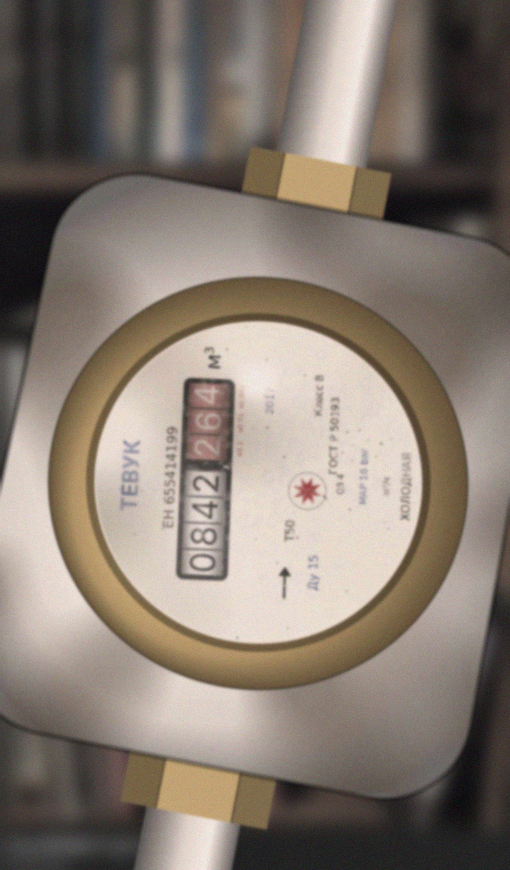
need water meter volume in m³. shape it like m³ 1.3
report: m³ 842.264
